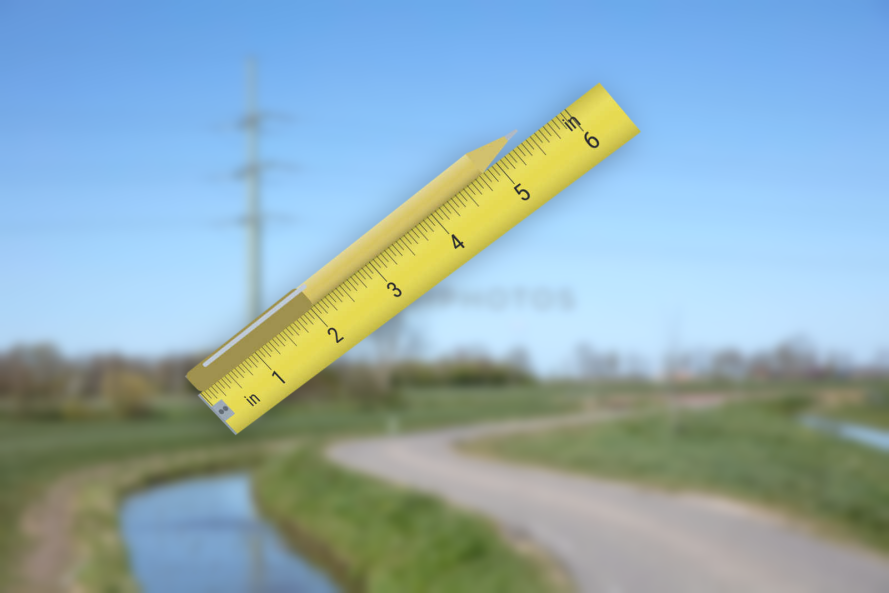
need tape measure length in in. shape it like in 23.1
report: in 5.4375
